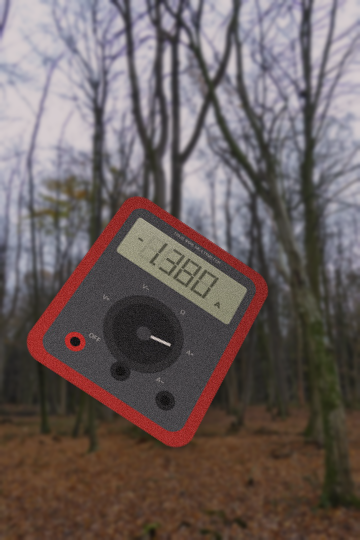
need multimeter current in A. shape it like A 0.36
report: A -1.380
